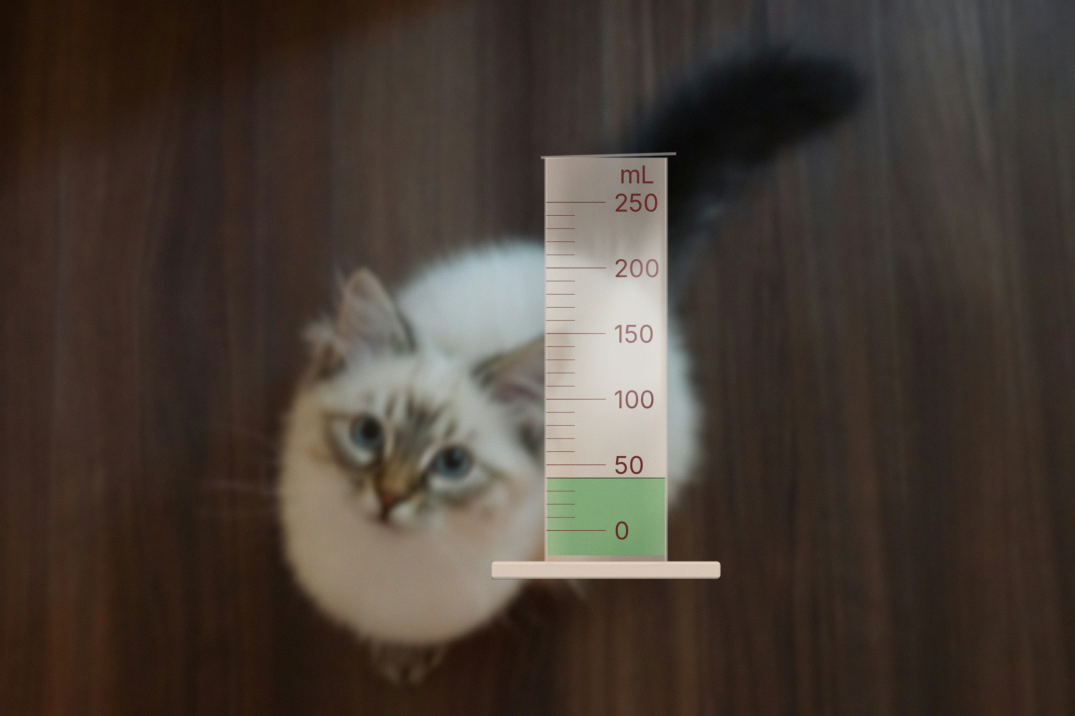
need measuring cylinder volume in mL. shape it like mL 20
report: mL 40
